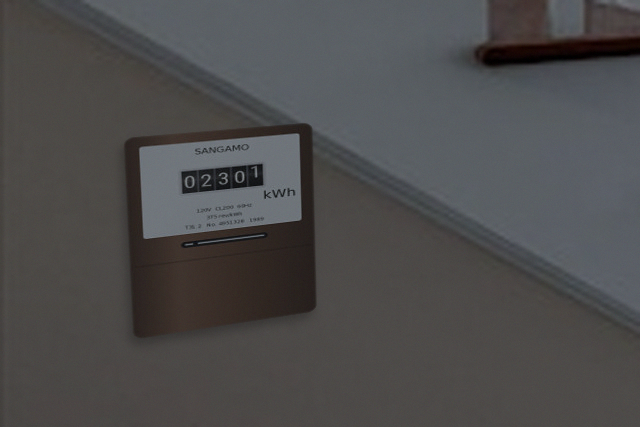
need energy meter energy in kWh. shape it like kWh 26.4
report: kWh 2301
